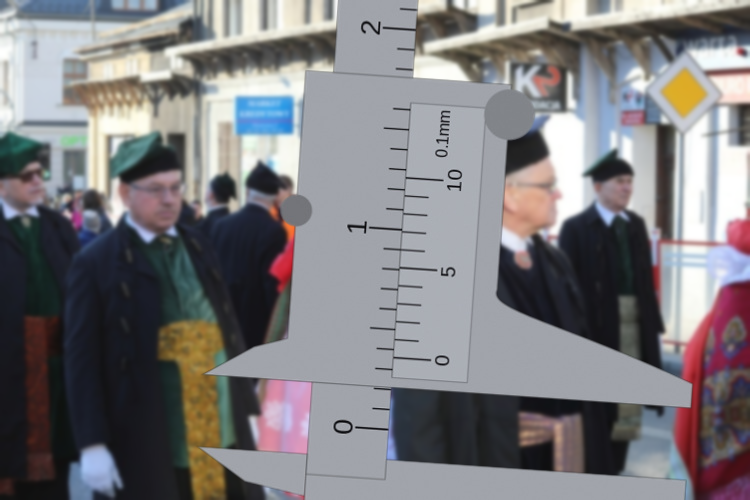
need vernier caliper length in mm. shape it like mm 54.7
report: mm 3.6
